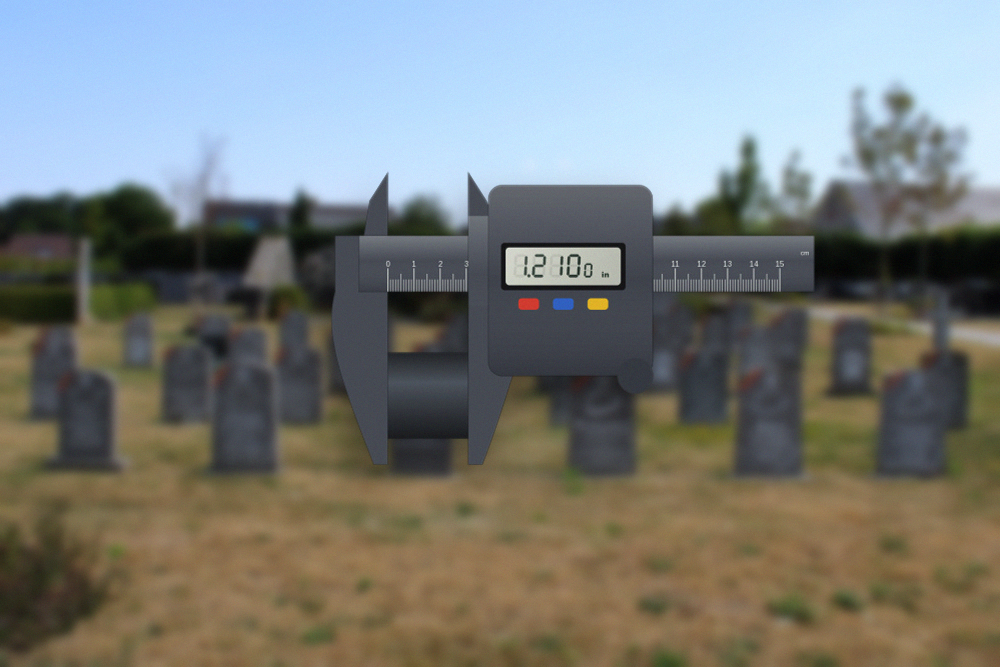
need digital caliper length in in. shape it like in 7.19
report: in 1.2100
